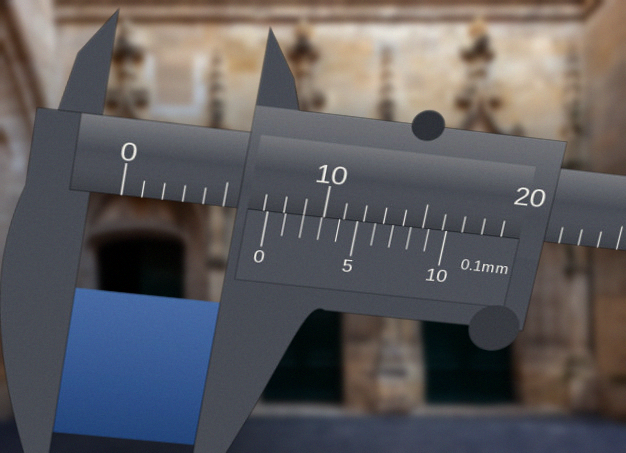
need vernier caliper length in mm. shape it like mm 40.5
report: mm 7.2
